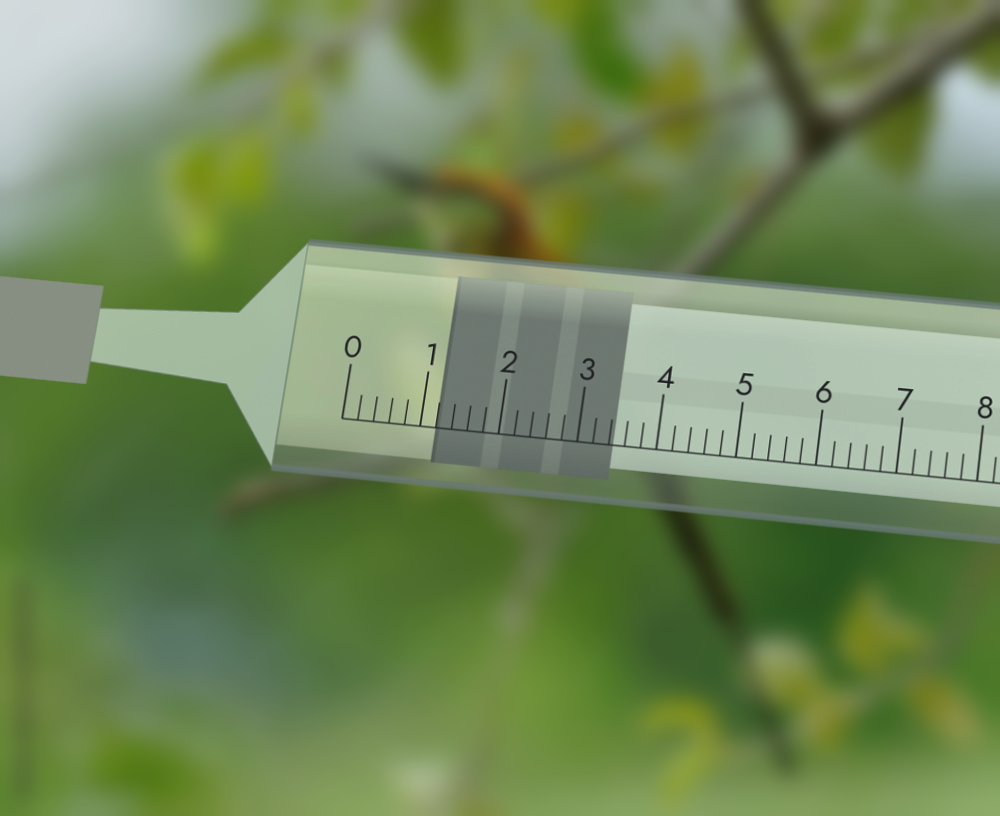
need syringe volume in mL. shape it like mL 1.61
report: mL 1.2
